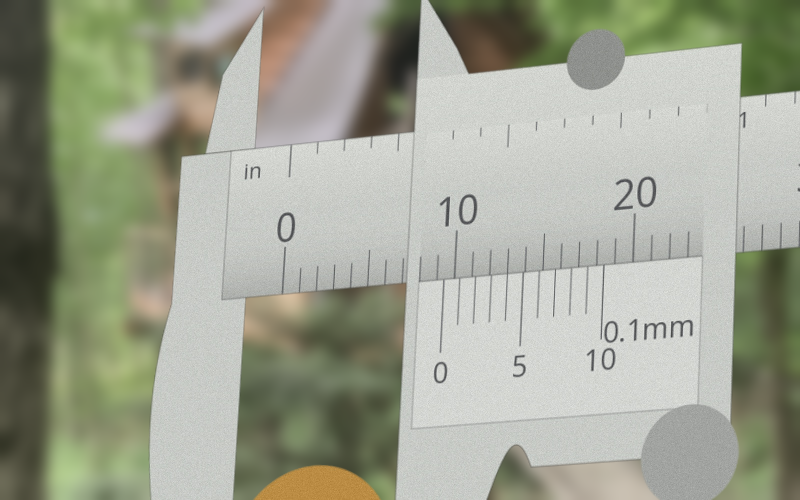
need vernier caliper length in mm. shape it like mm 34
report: mm 9.4
